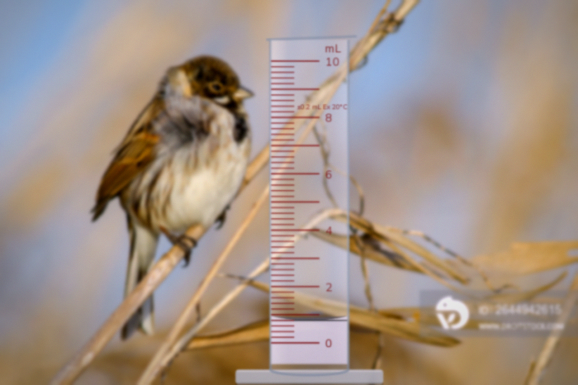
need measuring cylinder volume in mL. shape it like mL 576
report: mL 0.8
